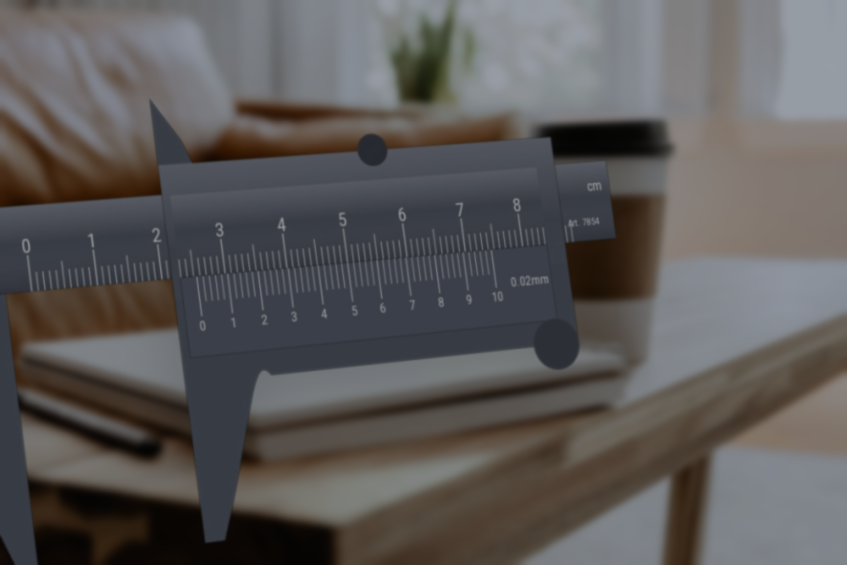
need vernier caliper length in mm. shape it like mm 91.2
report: mm 25.5
